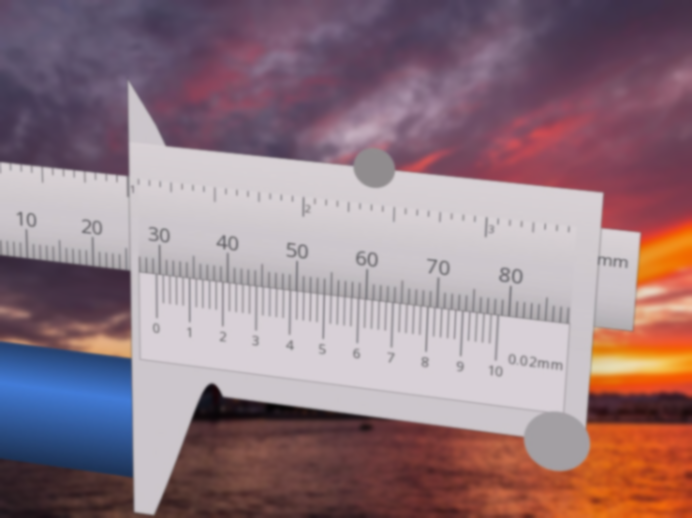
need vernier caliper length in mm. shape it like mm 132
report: mm 29.5
